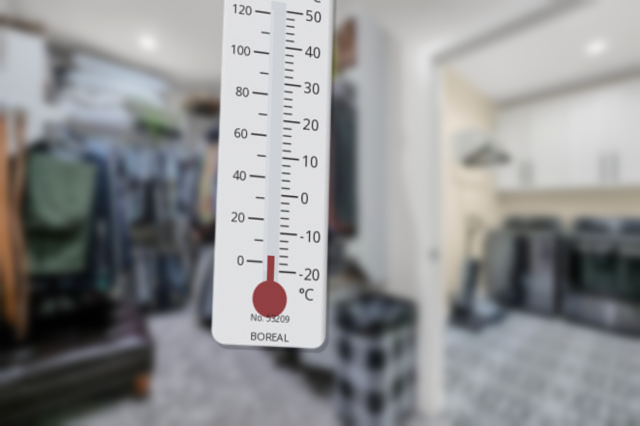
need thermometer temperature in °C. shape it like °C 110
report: °C -16
